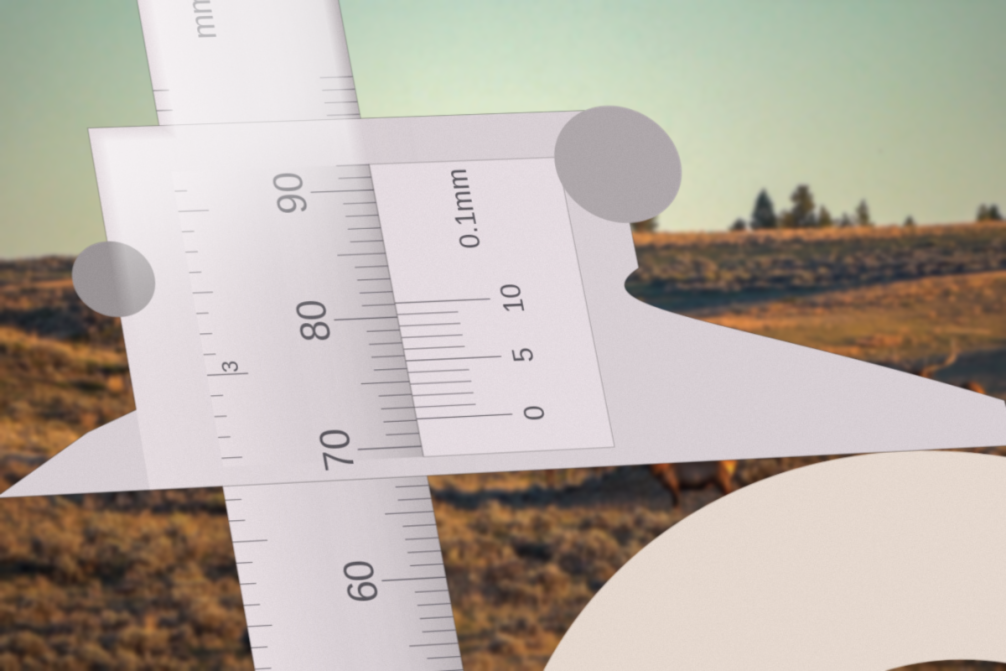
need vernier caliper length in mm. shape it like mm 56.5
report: mm 72.1
